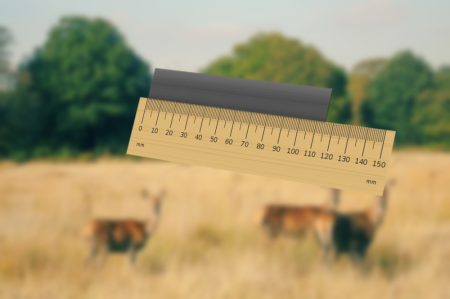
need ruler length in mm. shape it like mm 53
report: mm 115
